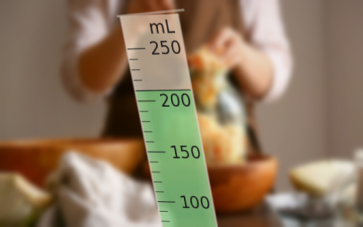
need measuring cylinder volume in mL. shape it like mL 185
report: mL 210
